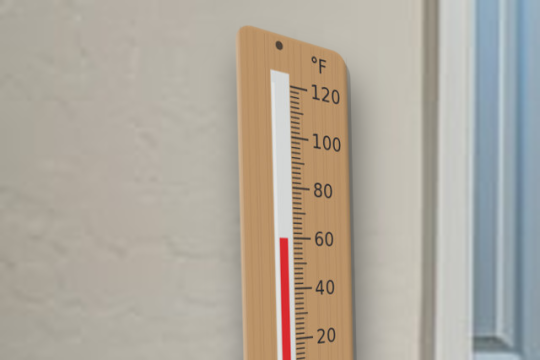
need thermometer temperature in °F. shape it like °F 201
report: °F 60
